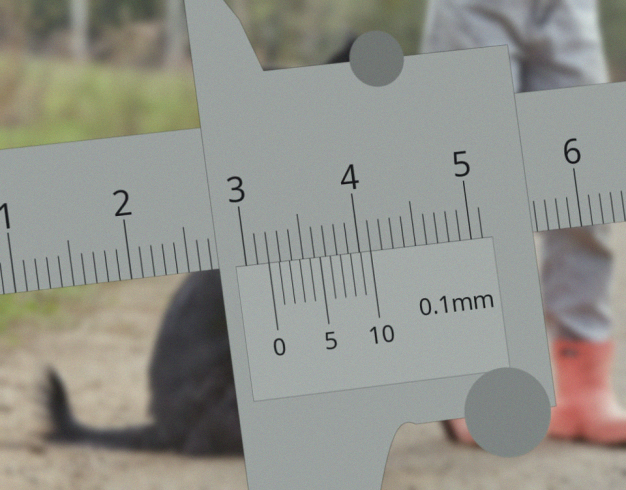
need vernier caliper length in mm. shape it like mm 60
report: mm 32.0
